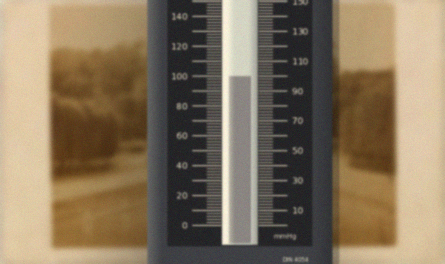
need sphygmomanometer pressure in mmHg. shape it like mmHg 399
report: mmHg 100
